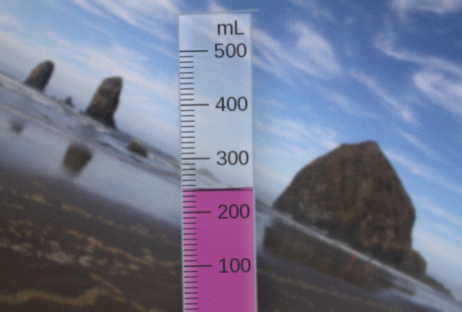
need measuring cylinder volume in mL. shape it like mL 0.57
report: mL 240
